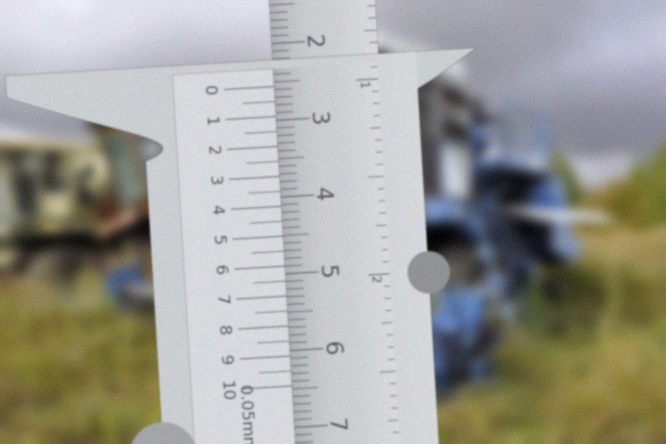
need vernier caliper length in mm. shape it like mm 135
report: mm 25.6
